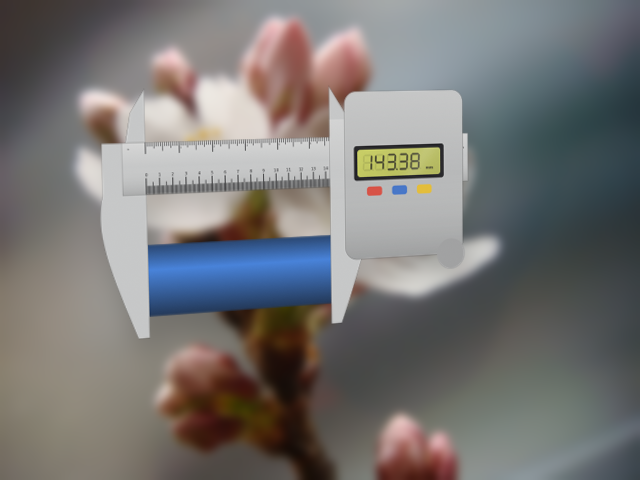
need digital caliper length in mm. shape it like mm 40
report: mm 143.38
